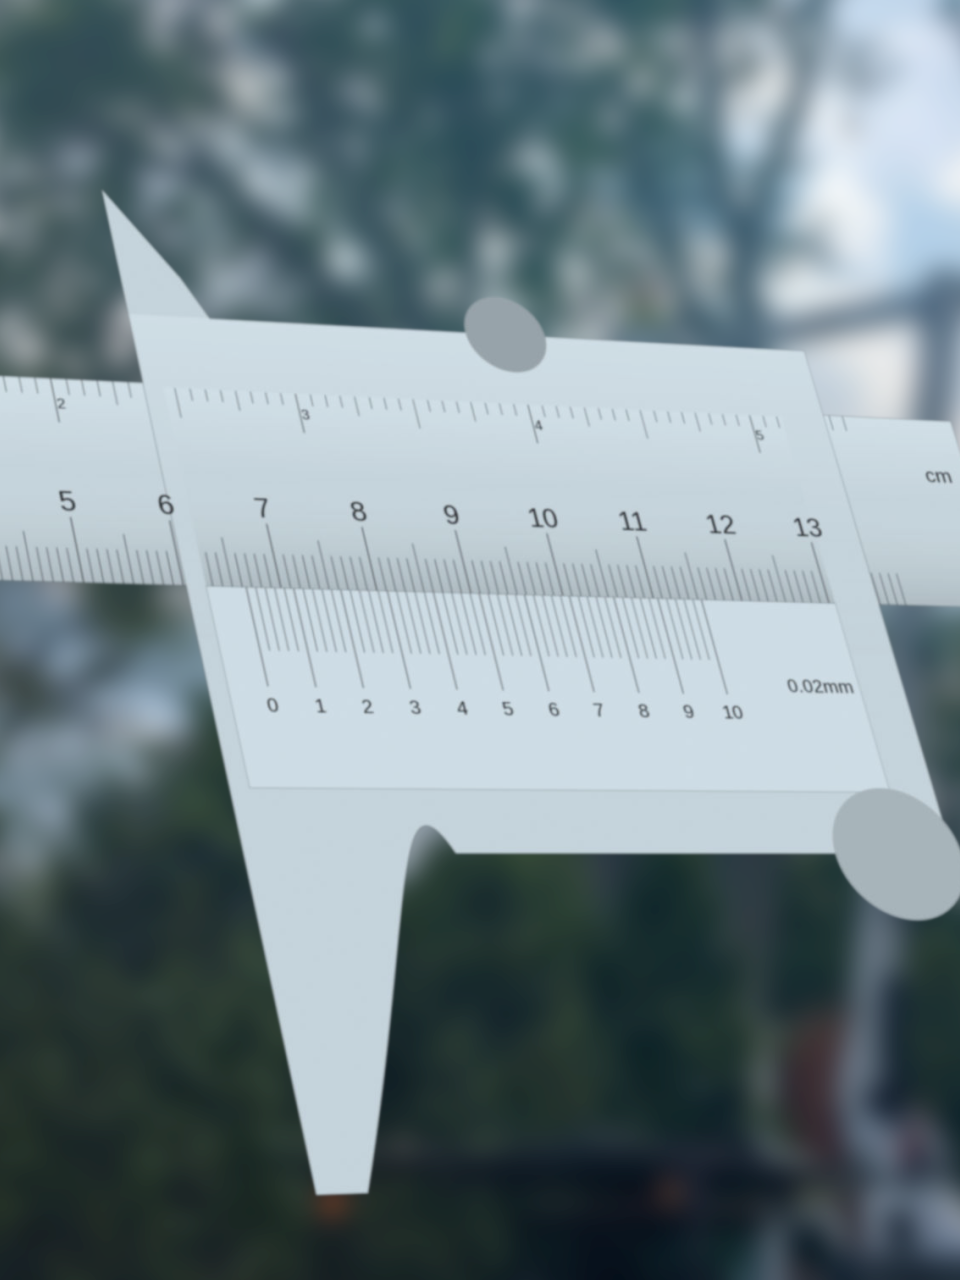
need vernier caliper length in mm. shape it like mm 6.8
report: mm 66.4
